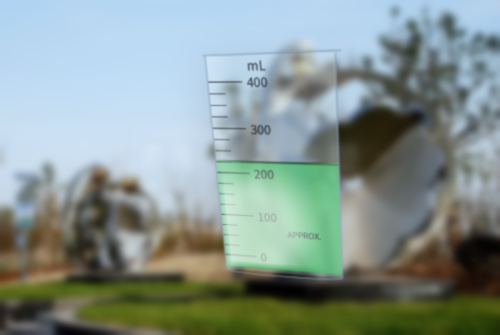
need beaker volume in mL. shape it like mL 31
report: mL 225
